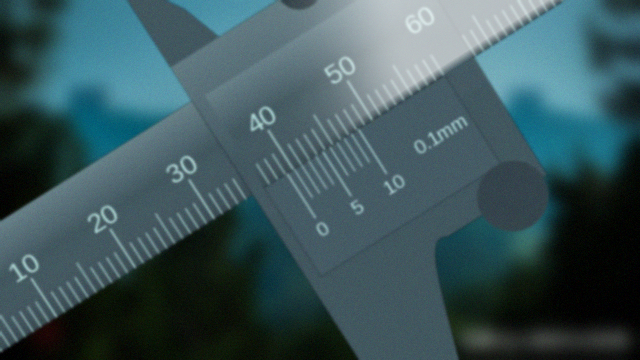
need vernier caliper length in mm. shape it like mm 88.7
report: mm 39.2
